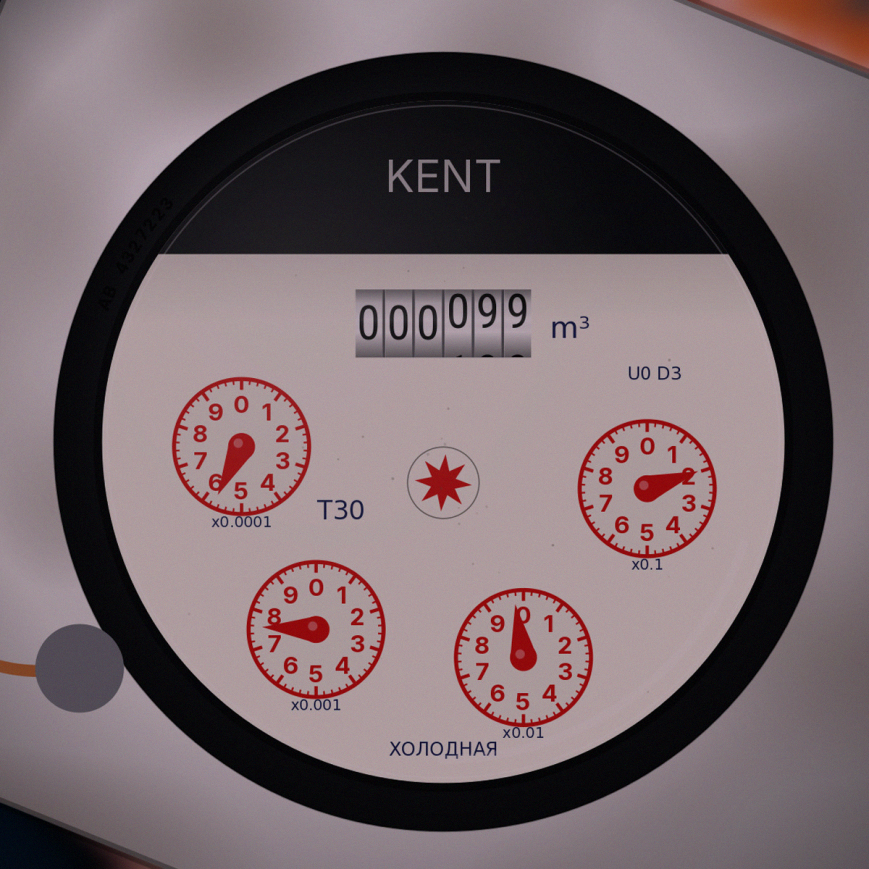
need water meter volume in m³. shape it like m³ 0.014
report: m³ 99.1975
